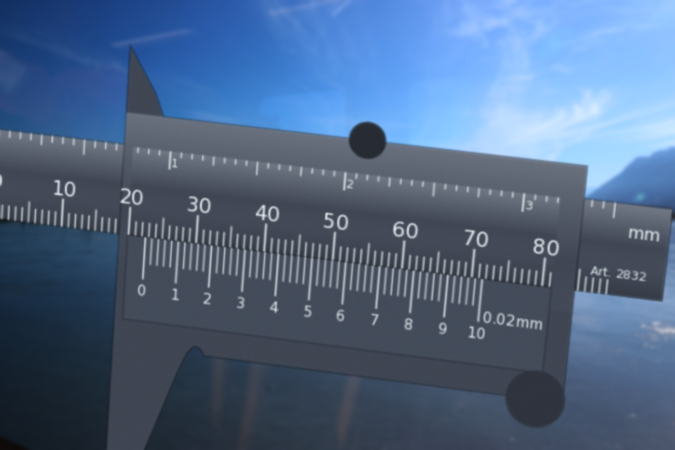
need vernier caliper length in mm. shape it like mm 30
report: mm 22.5
